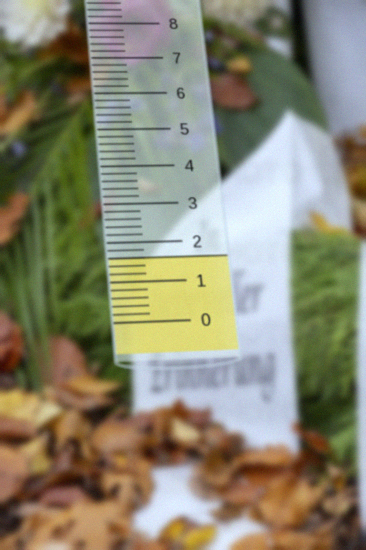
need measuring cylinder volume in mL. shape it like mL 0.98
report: mL 1.6
